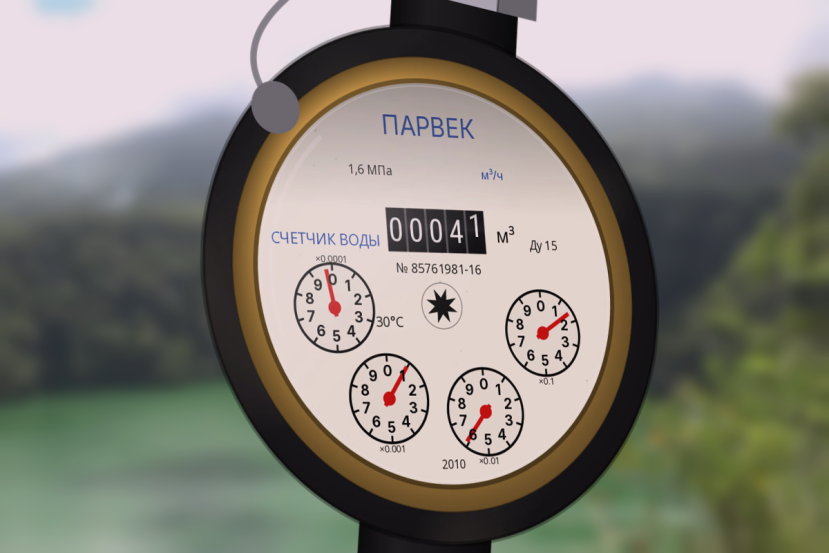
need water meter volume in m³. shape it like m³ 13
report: m³ 41.1609
